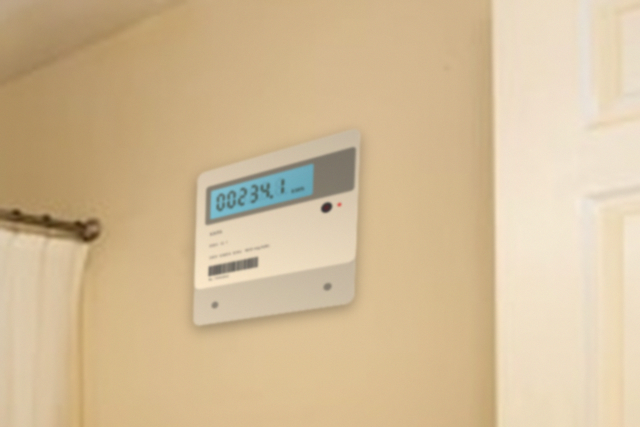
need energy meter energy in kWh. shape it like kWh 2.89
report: kWh 234.1
